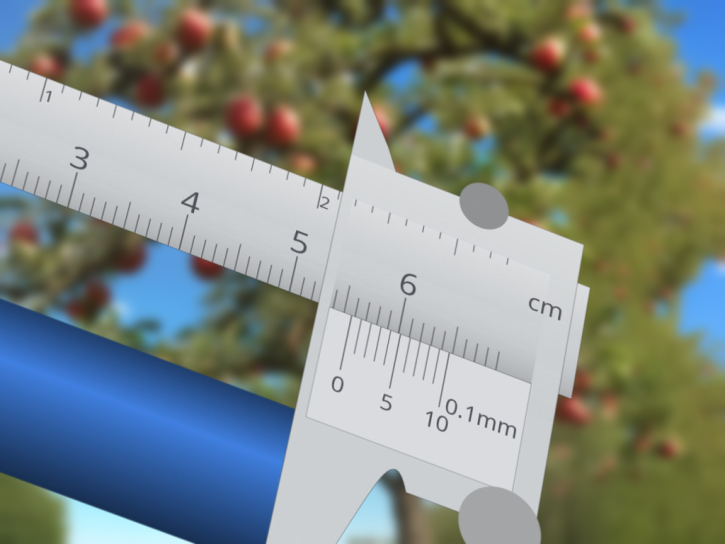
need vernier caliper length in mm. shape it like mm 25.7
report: mm 55.7
